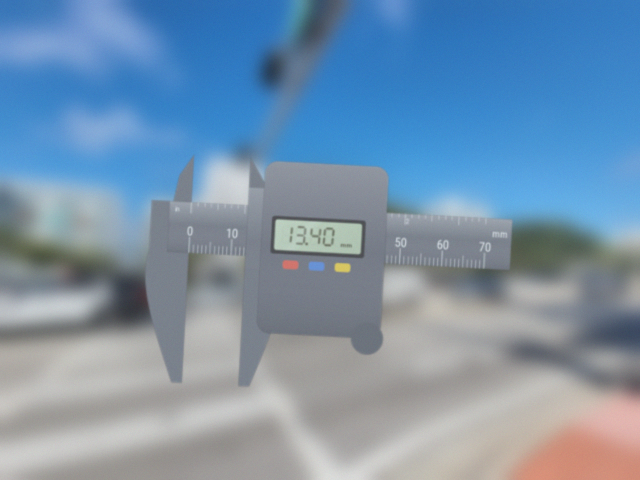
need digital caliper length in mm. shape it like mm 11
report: mm 13.40
